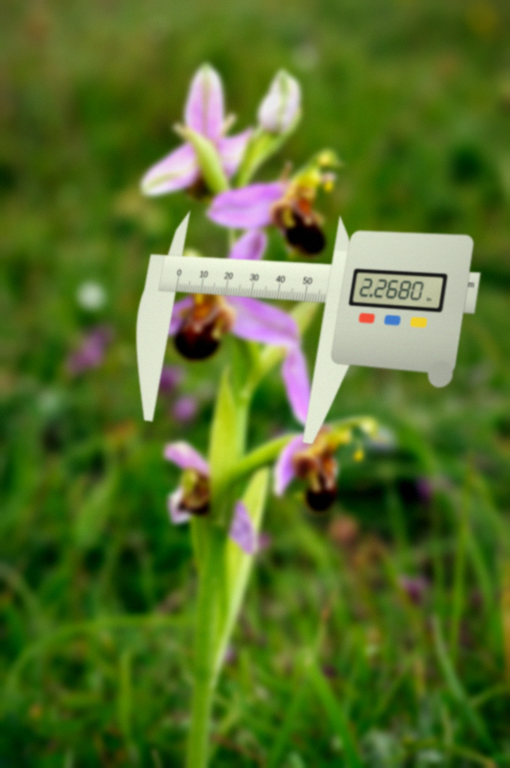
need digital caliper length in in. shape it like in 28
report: in 2.2680
